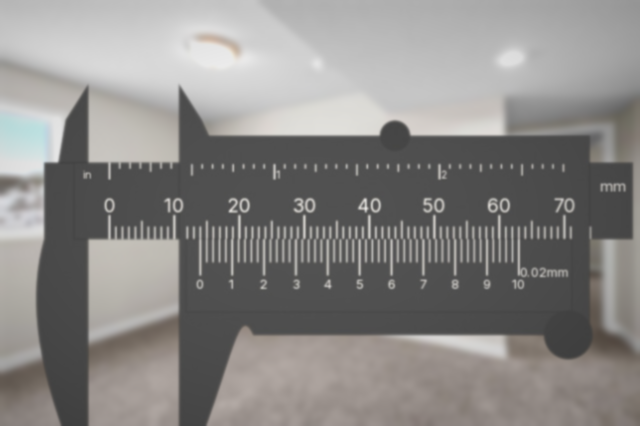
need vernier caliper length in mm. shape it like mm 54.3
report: mm 14.0
